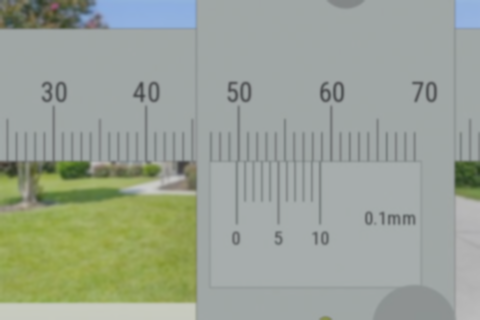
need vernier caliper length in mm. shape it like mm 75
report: mm 49.8
